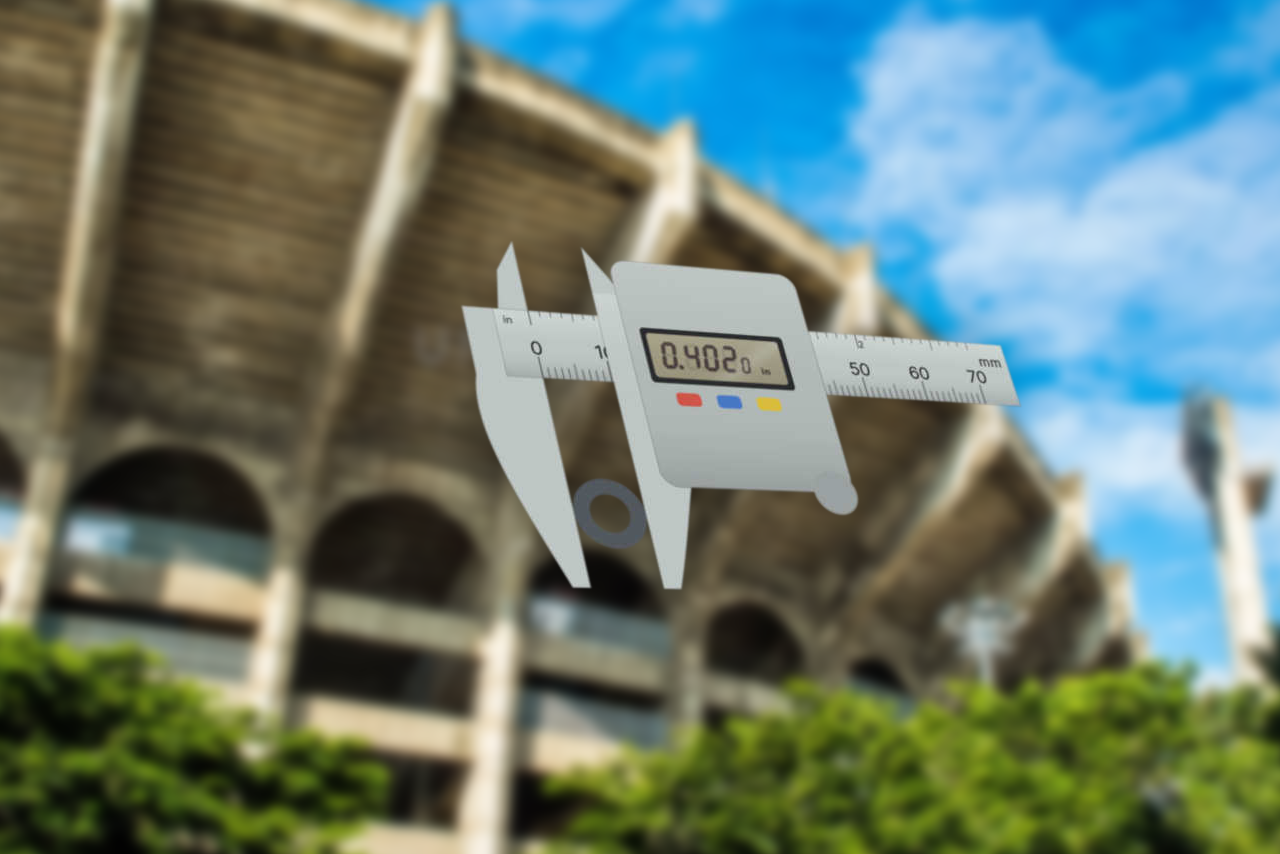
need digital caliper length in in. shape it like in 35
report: in 0.4020
